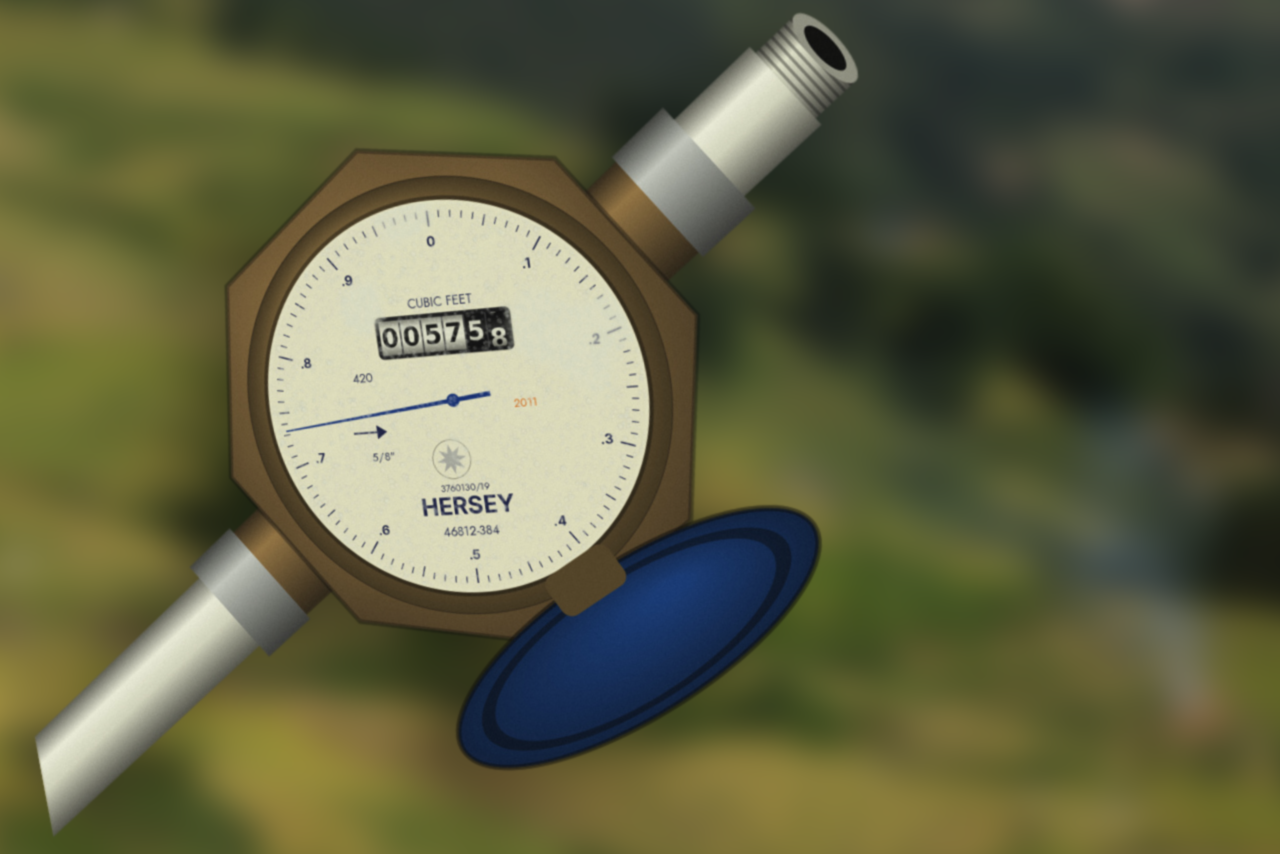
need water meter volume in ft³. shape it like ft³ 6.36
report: ft³ 5757.73
